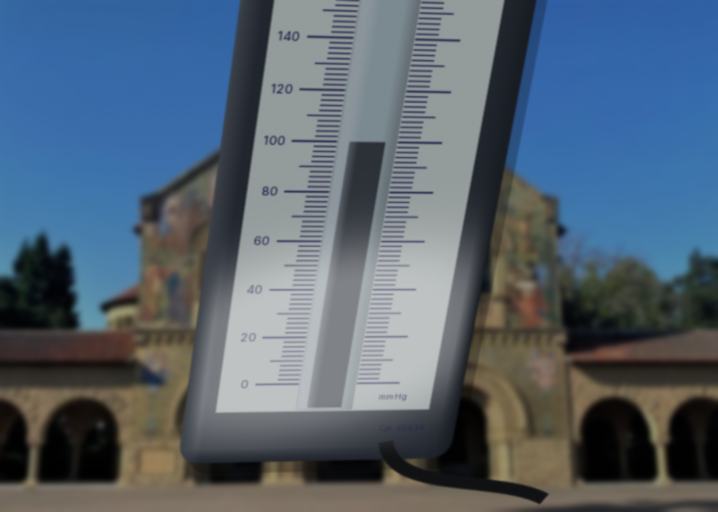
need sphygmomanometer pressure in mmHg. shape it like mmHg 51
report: mmHg 100
